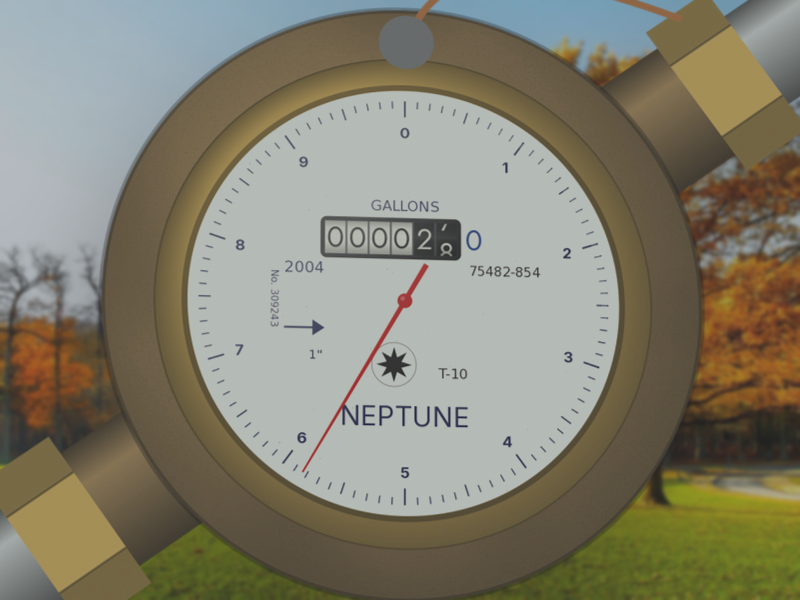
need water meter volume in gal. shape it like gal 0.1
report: gal 275.8
